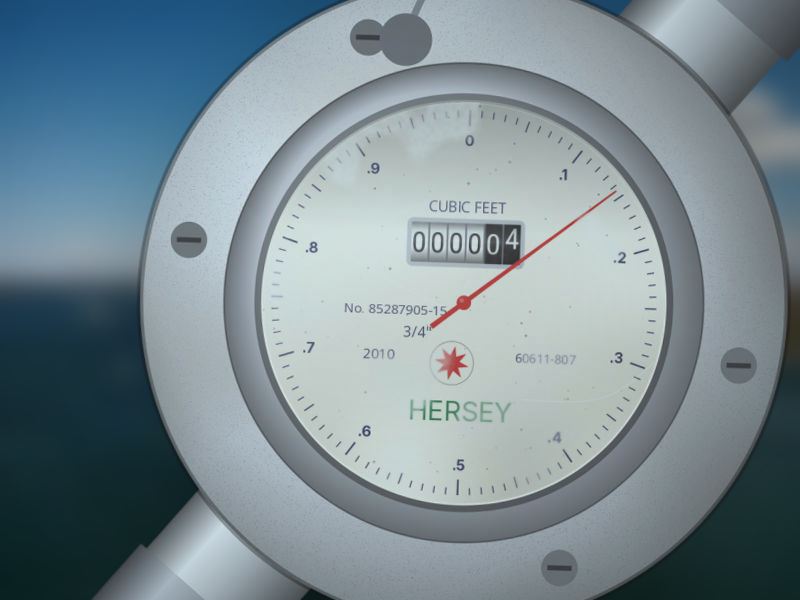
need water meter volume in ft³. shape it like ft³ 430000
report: ft³ 4.14
